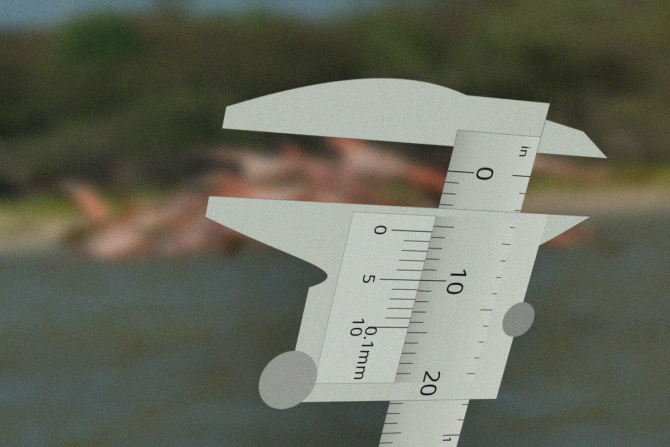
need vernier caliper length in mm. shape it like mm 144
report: mm 5.5
